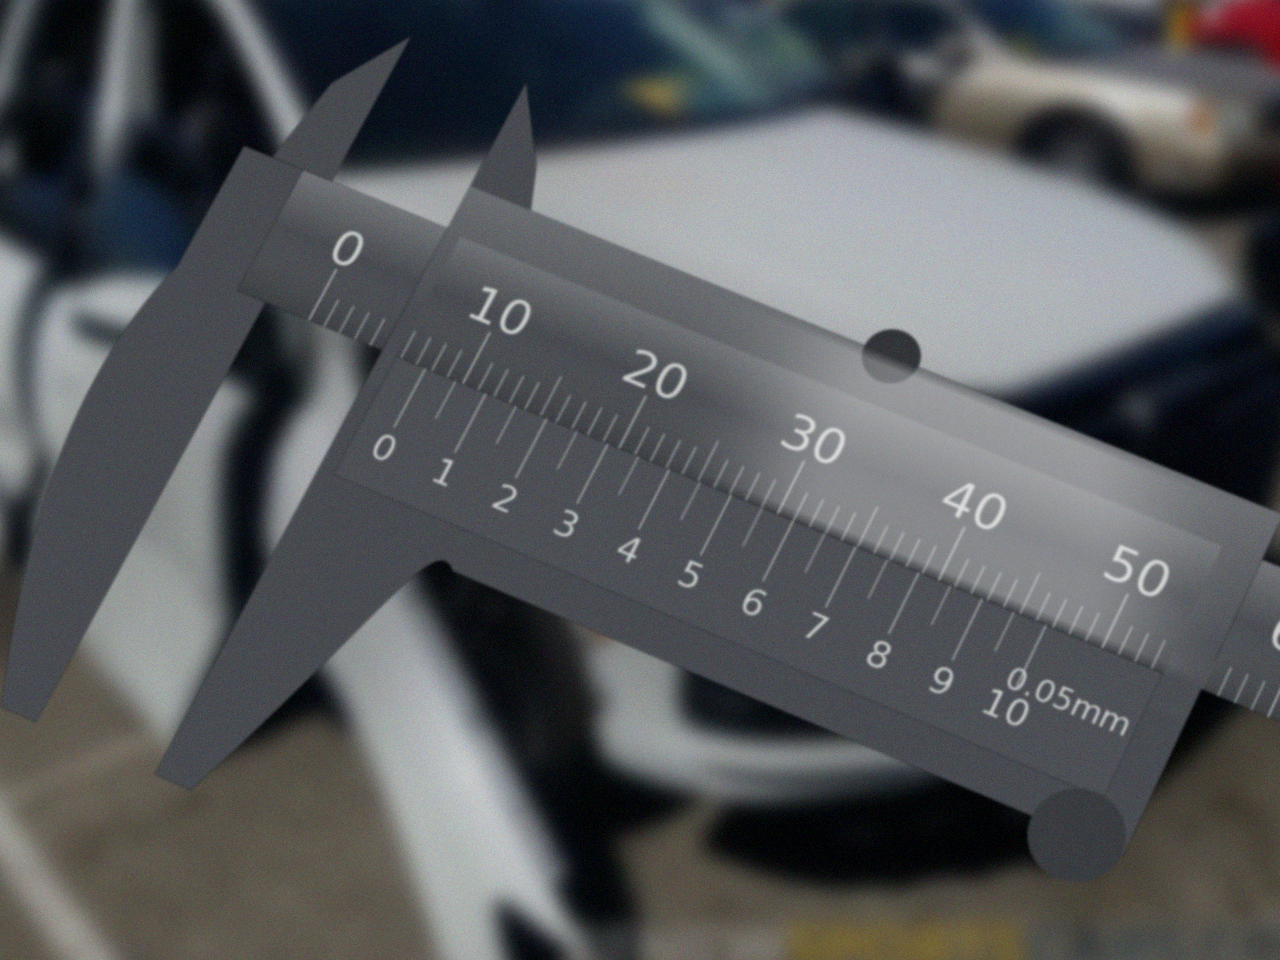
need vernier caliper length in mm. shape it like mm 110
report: mm 7.6
